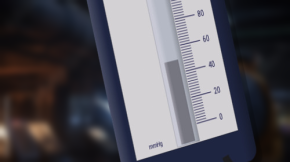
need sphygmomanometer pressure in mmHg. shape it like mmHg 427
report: mmHg 50
